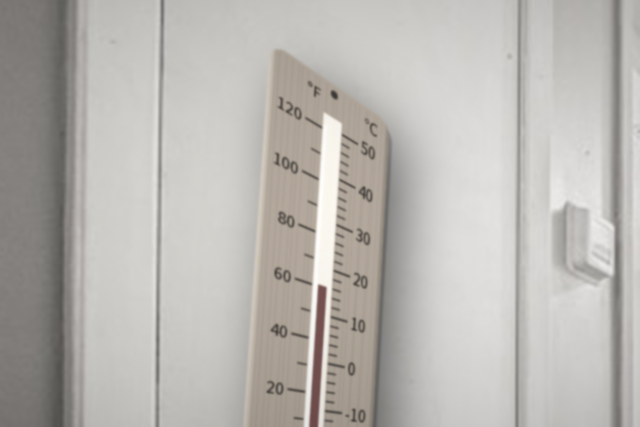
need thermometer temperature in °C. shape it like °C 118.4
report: °C 16
